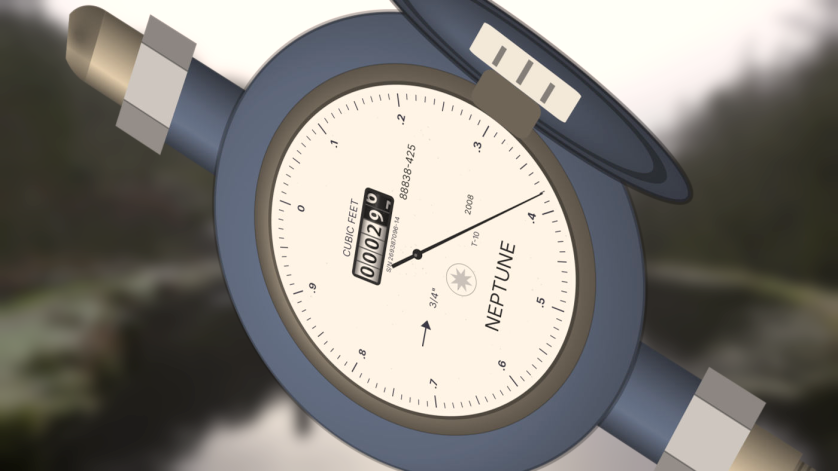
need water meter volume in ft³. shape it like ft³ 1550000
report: ft³ 296.38
